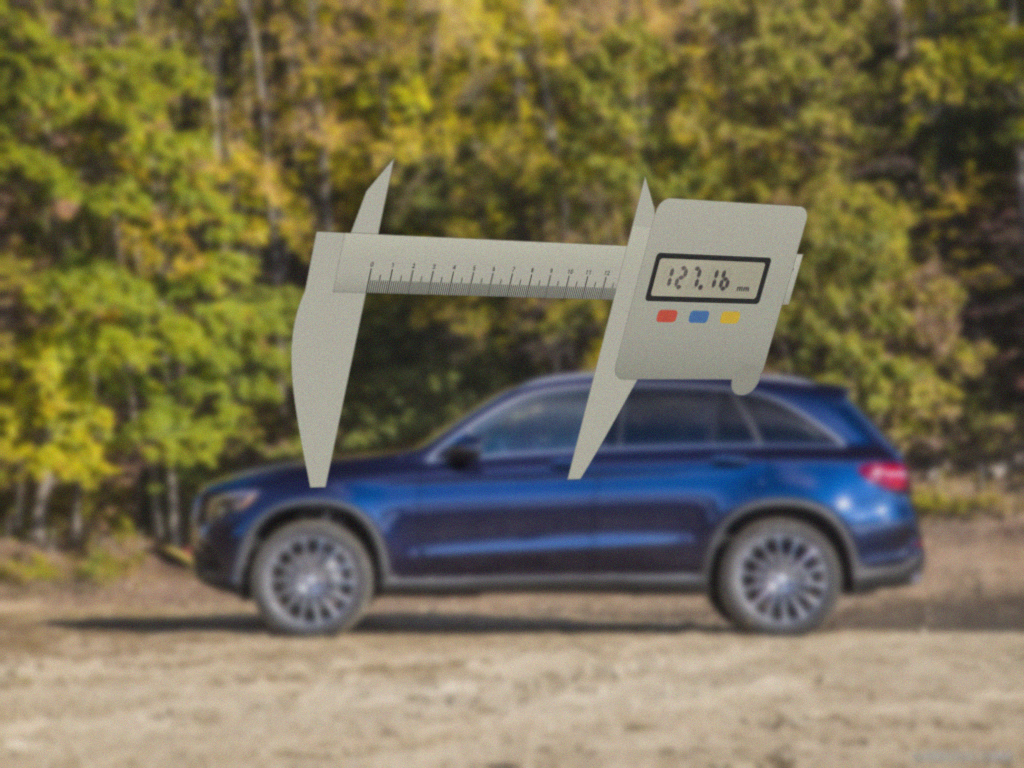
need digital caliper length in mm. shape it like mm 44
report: mm 127.16
